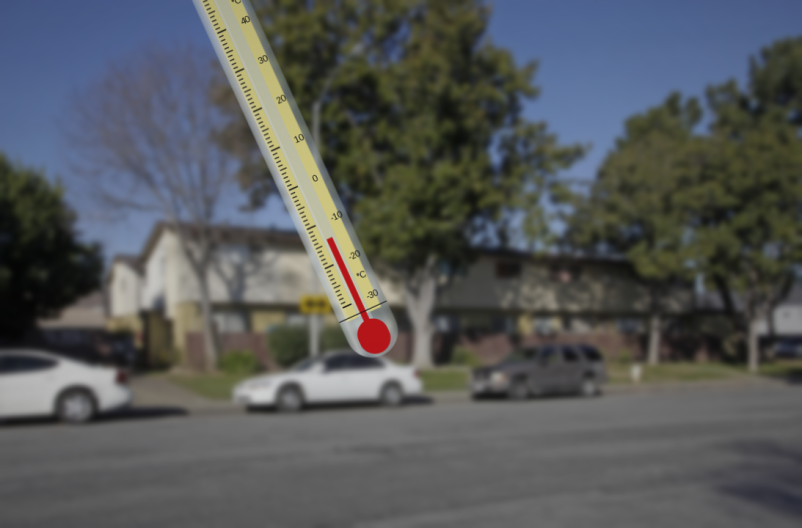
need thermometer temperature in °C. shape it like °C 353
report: °C -14
